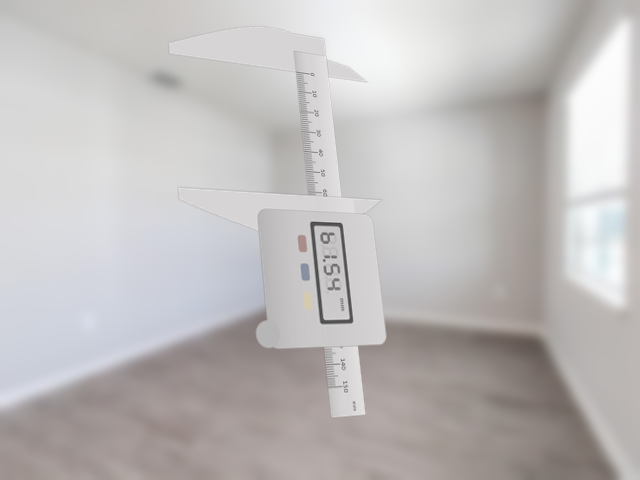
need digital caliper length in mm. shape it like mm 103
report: mm 61.54
